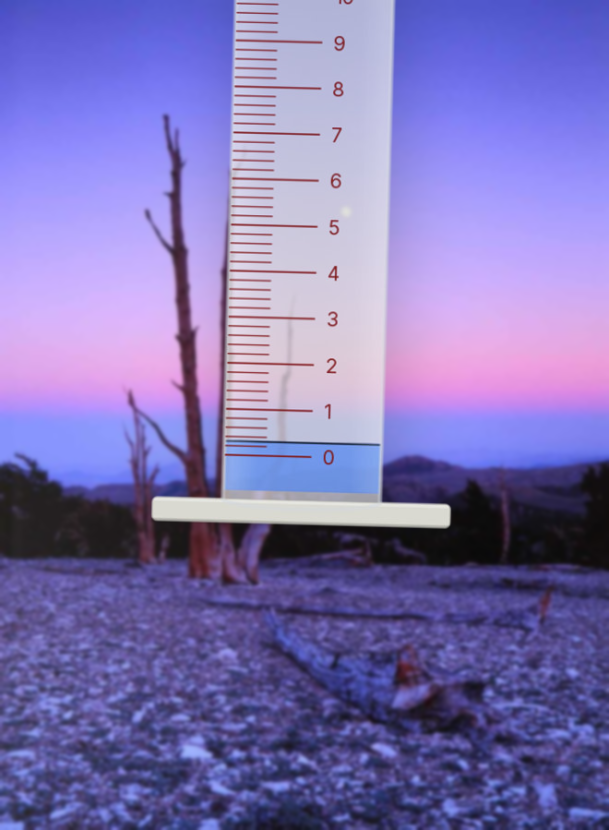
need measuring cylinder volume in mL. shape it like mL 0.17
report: mL 0.3
